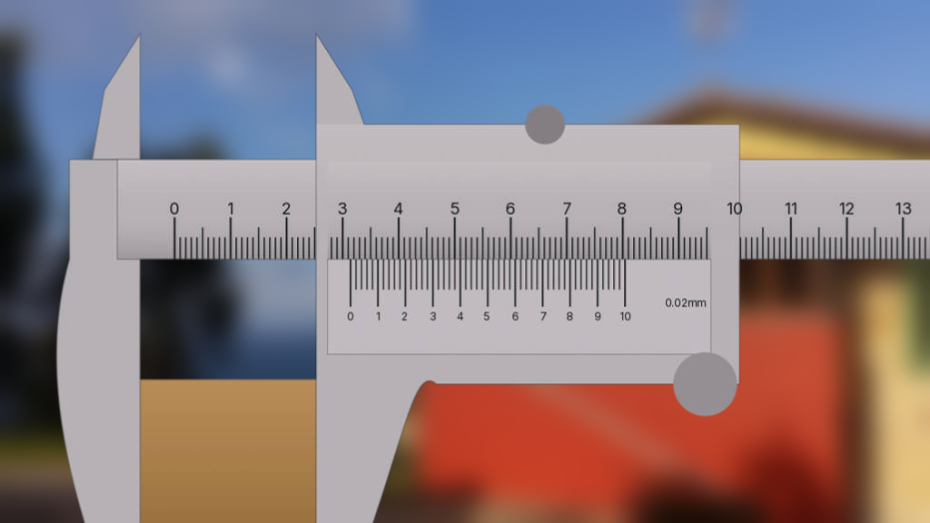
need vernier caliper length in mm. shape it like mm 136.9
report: mm 31.4
